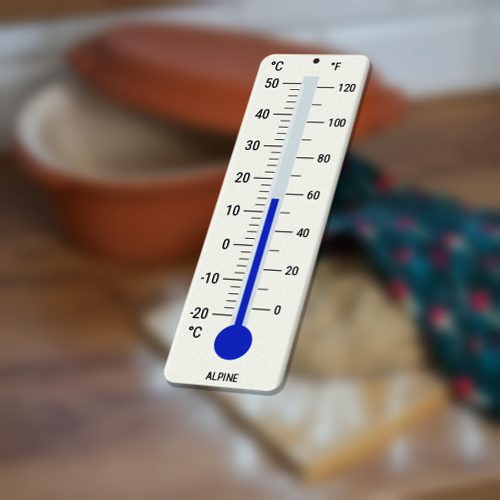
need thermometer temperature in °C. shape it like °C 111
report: °C 14
